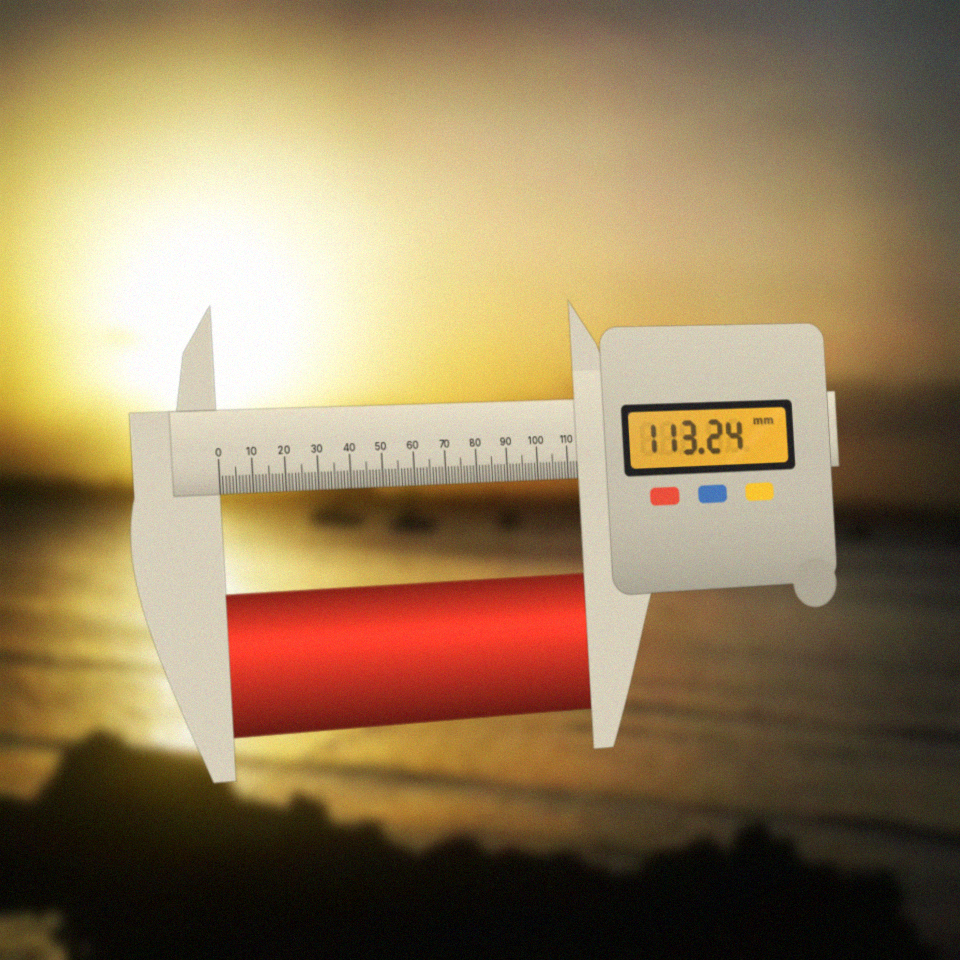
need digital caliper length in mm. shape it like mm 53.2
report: mm 113.24
